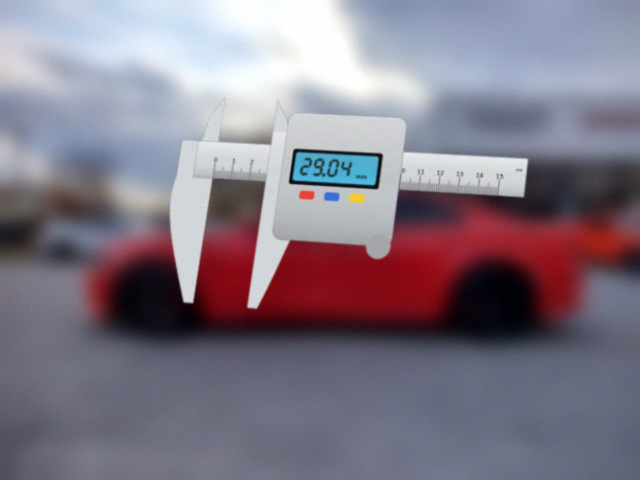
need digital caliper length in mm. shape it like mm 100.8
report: mm 29.04
